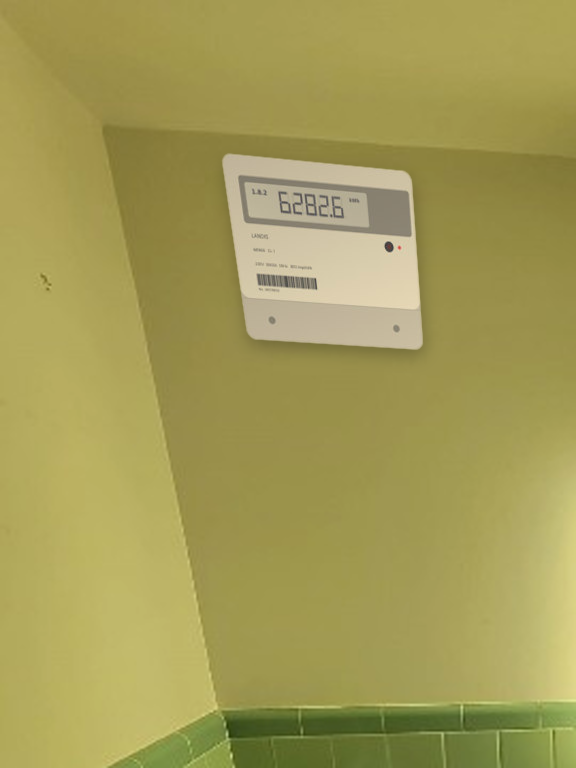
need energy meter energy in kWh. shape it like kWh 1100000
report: kWh 6282.6
